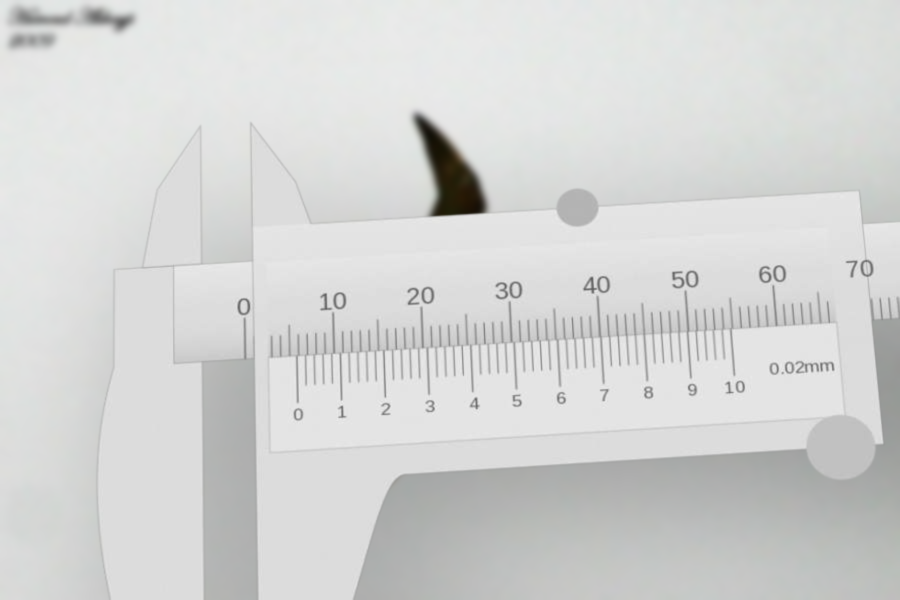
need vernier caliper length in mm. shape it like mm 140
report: mm 5.8
